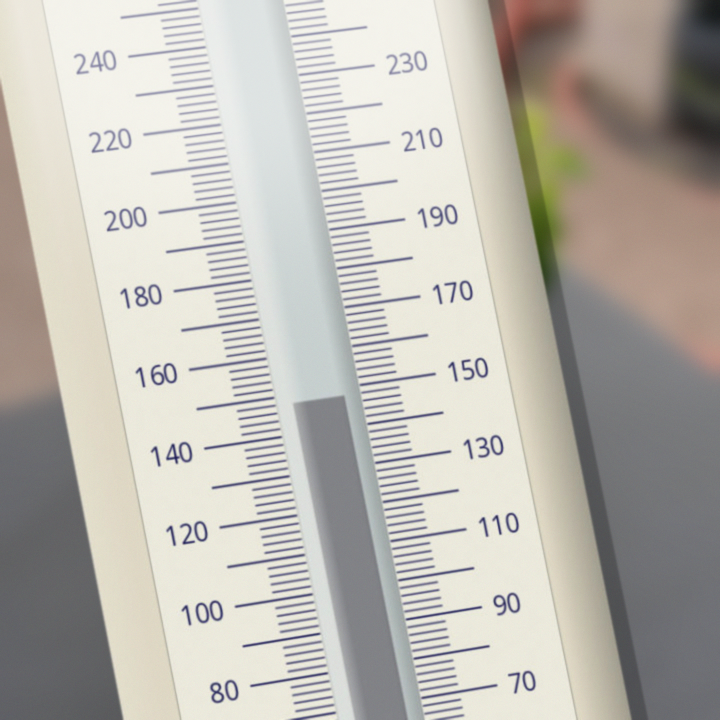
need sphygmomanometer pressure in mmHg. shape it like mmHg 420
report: mmHg 148
